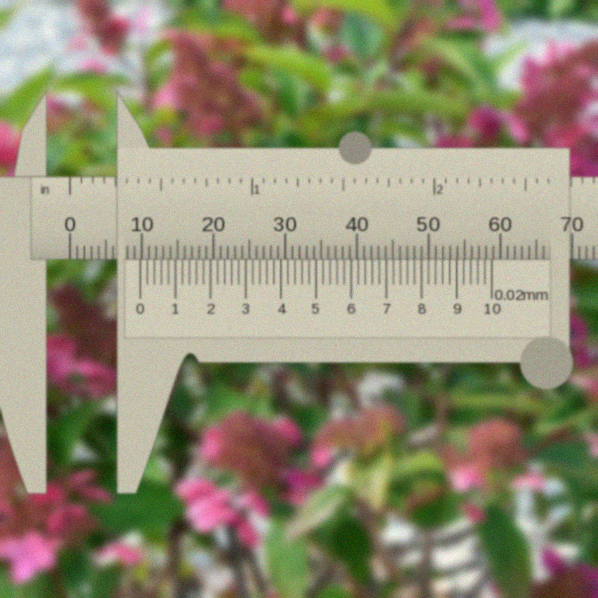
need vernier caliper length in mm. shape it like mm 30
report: mm 9.8
